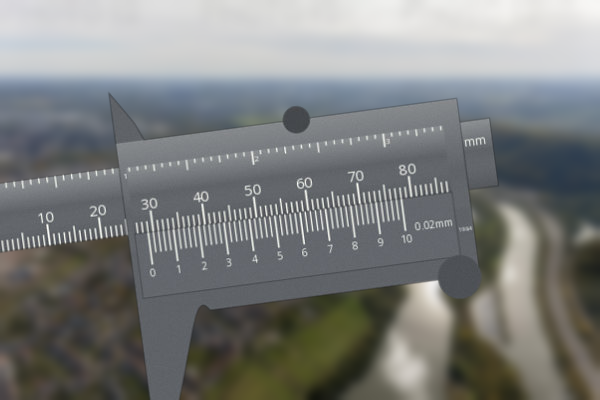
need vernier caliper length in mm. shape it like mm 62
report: mm 29.0
